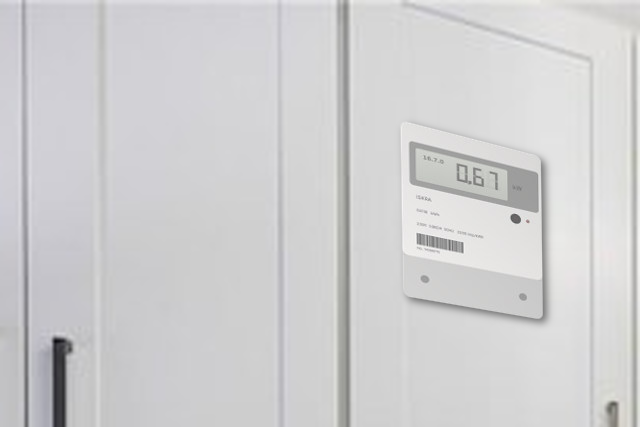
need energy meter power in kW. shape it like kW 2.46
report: kW 0.67
